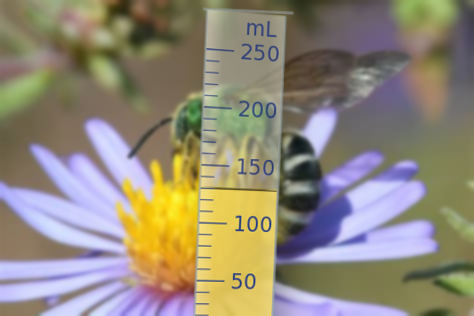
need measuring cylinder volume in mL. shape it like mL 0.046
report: mL 130
